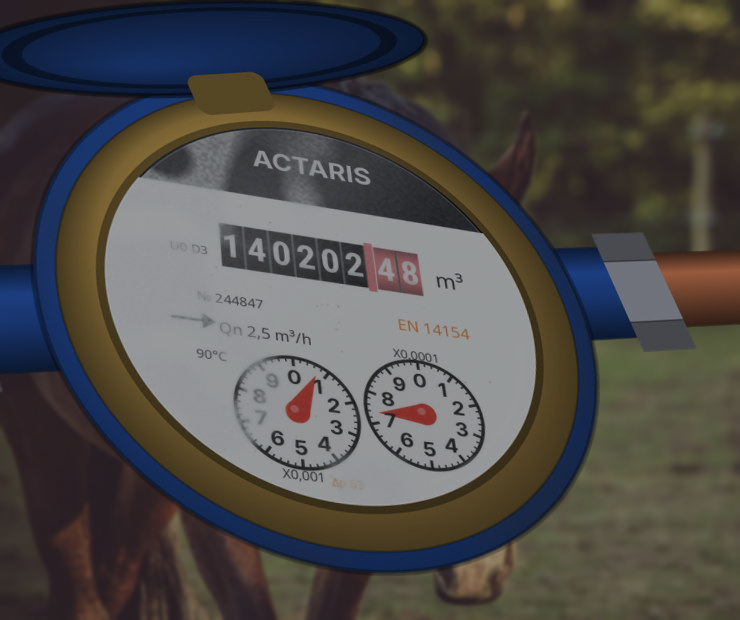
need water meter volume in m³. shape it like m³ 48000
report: m³ 140202.4807
